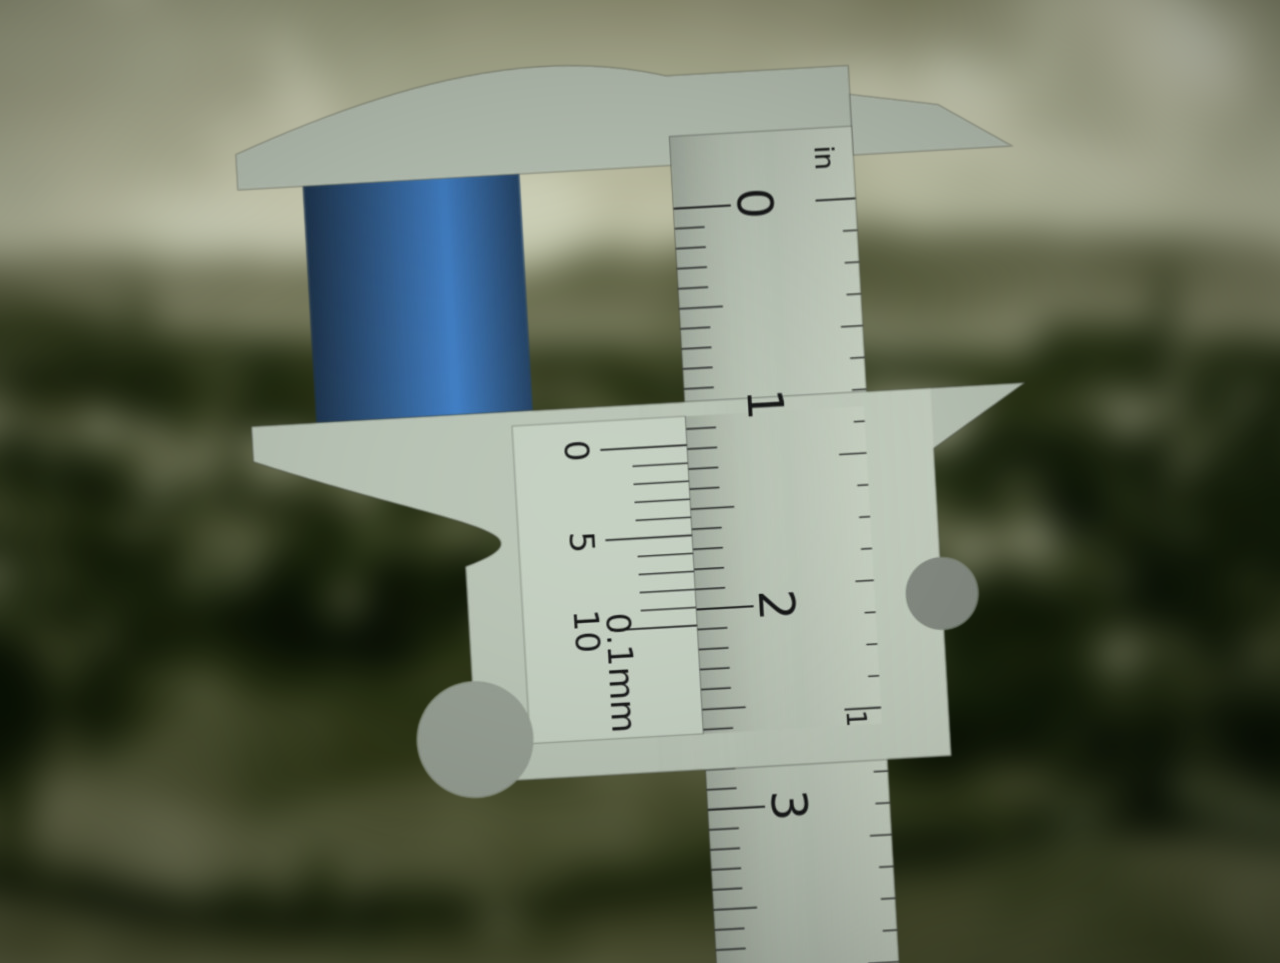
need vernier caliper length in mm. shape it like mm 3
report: mm 11.8
